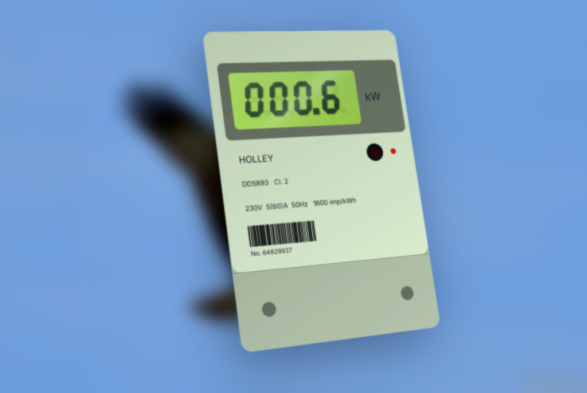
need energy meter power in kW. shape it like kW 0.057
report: kW 0.6
